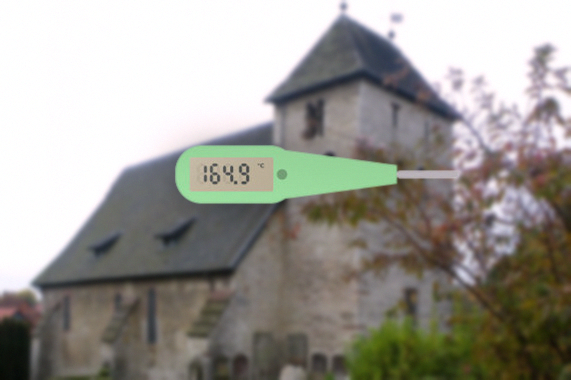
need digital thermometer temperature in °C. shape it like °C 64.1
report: °C 164.9
